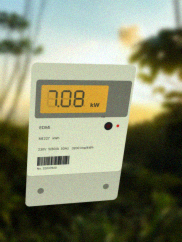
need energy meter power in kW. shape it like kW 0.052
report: kW 7.08
